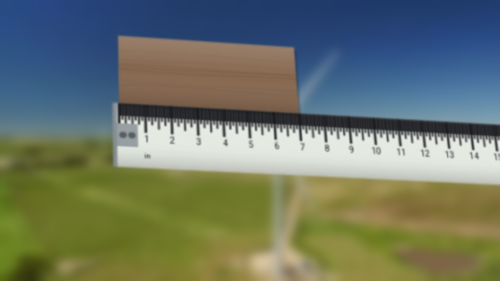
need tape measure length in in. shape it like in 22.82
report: in 7
